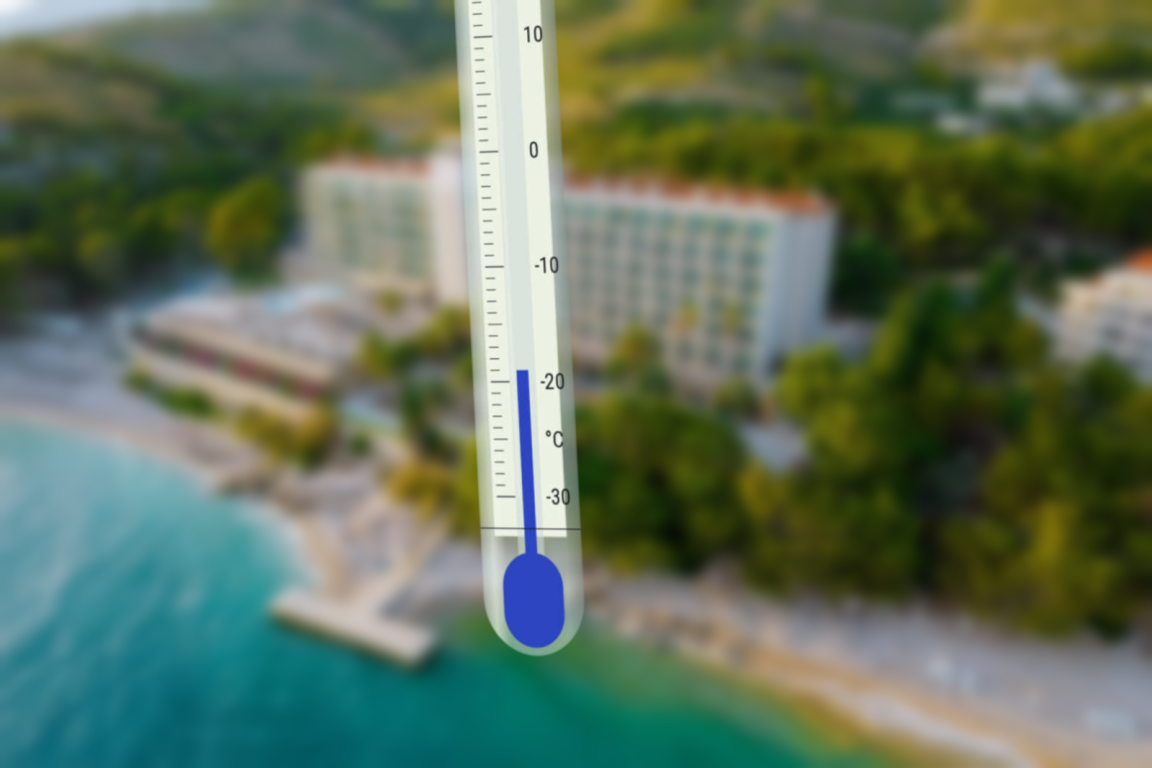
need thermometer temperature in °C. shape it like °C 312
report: °C -19
